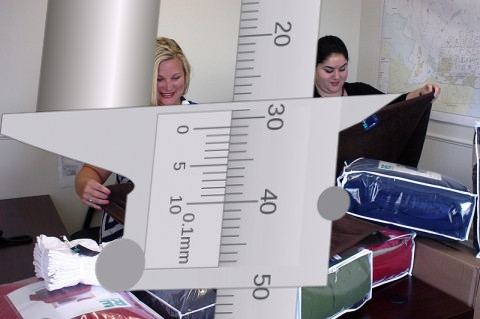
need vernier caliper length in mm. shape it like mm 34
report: mm 31.0
